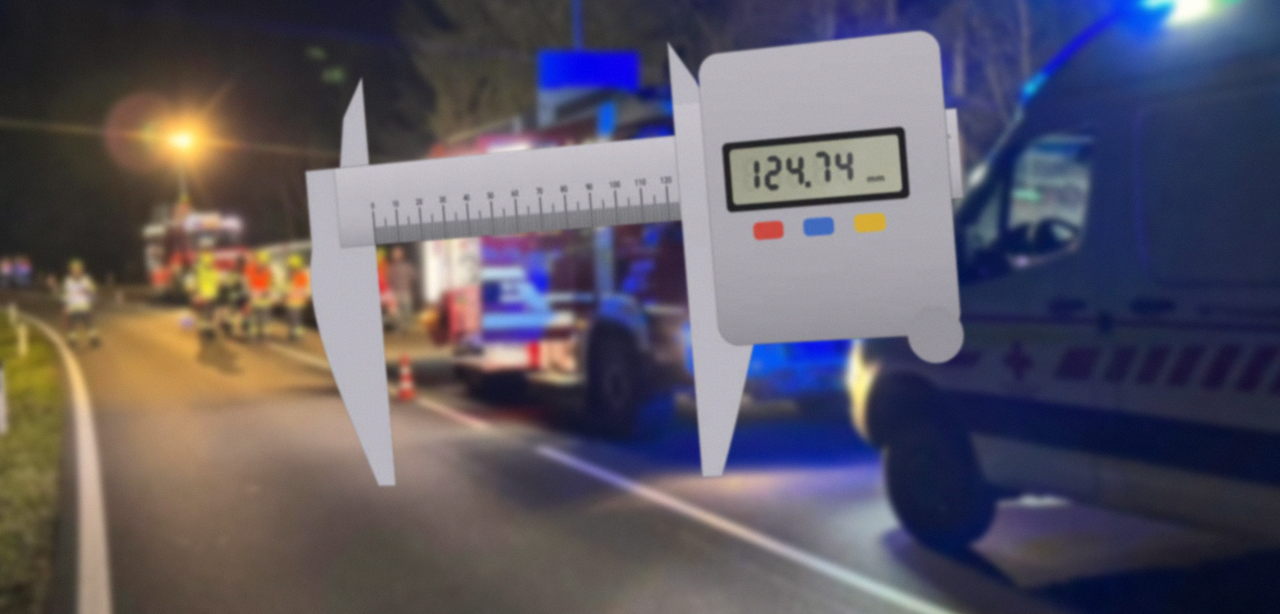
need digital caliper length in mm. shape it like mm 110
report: mm 124.74
